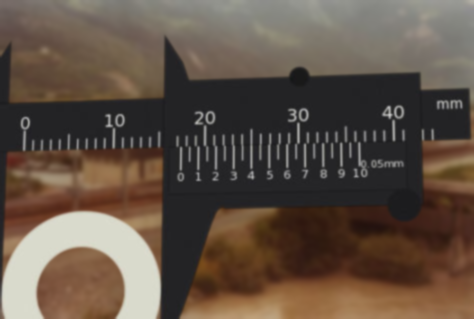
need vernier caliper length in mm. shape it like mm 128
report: mm 17.4
